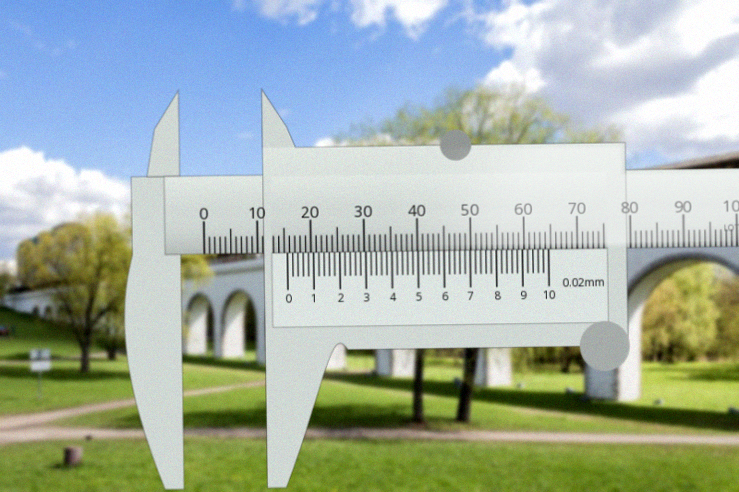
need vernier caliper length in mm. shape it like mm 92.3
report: mm 15.6
